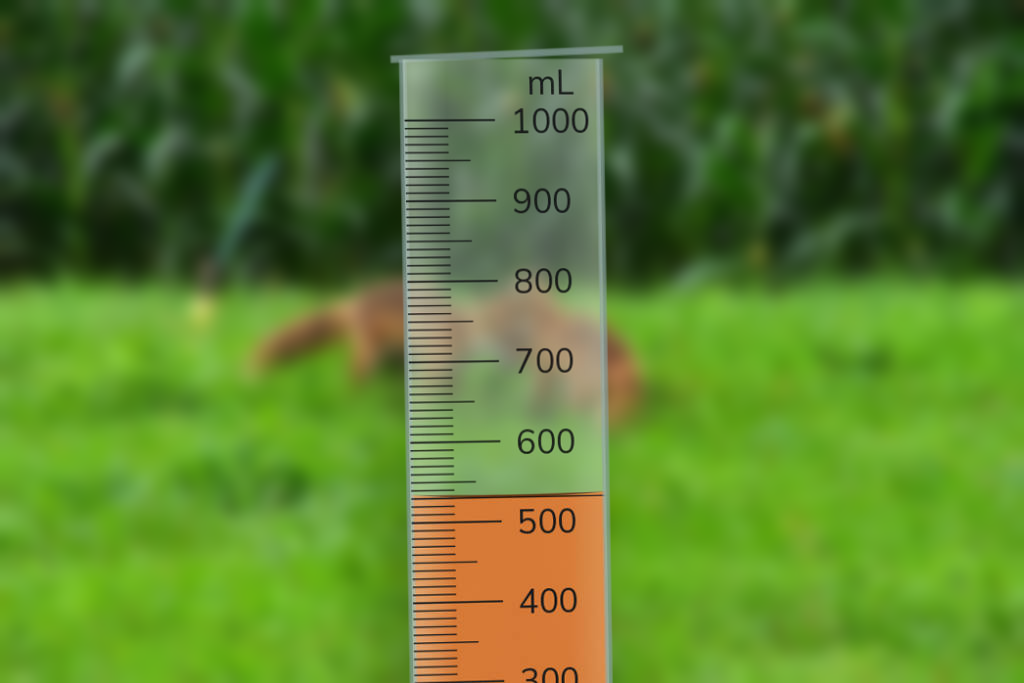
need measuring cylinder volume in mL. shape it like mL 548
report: mL 530
